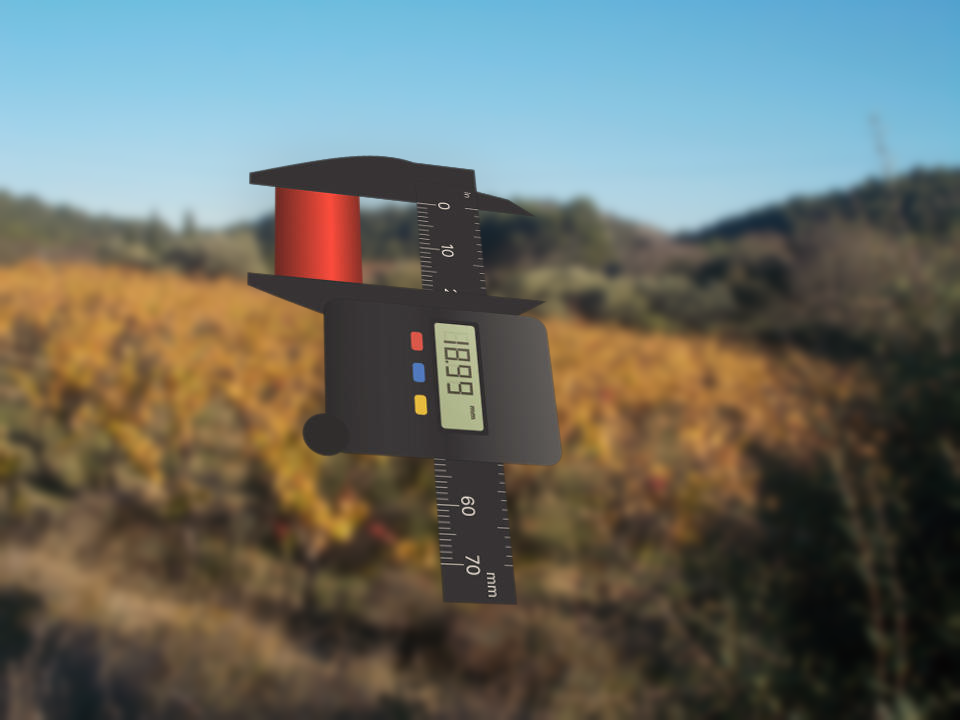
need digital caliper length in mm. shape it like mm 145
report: mm 18.99
